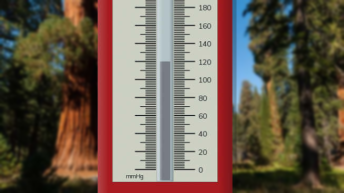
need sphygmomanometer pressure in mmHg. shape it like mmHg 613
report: mmHg 120
